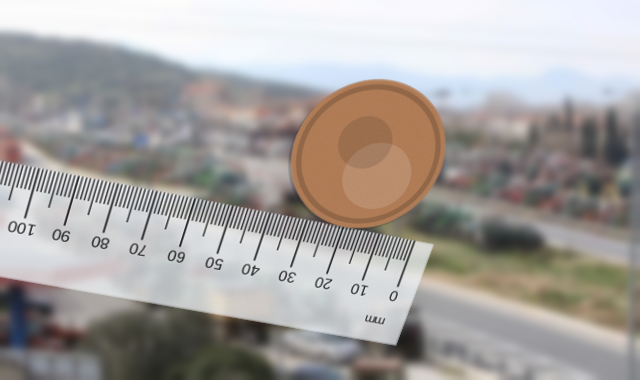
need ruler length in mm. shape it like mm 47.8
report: mm 40
